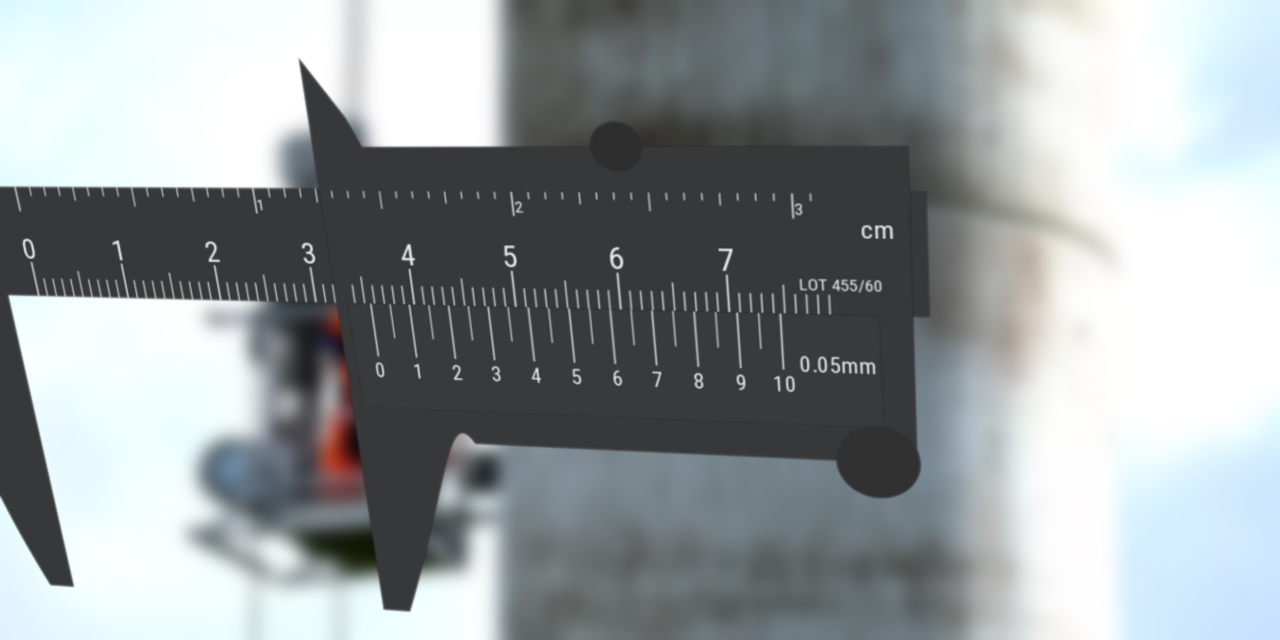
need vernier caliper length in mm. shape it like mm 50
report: mm 35.6
